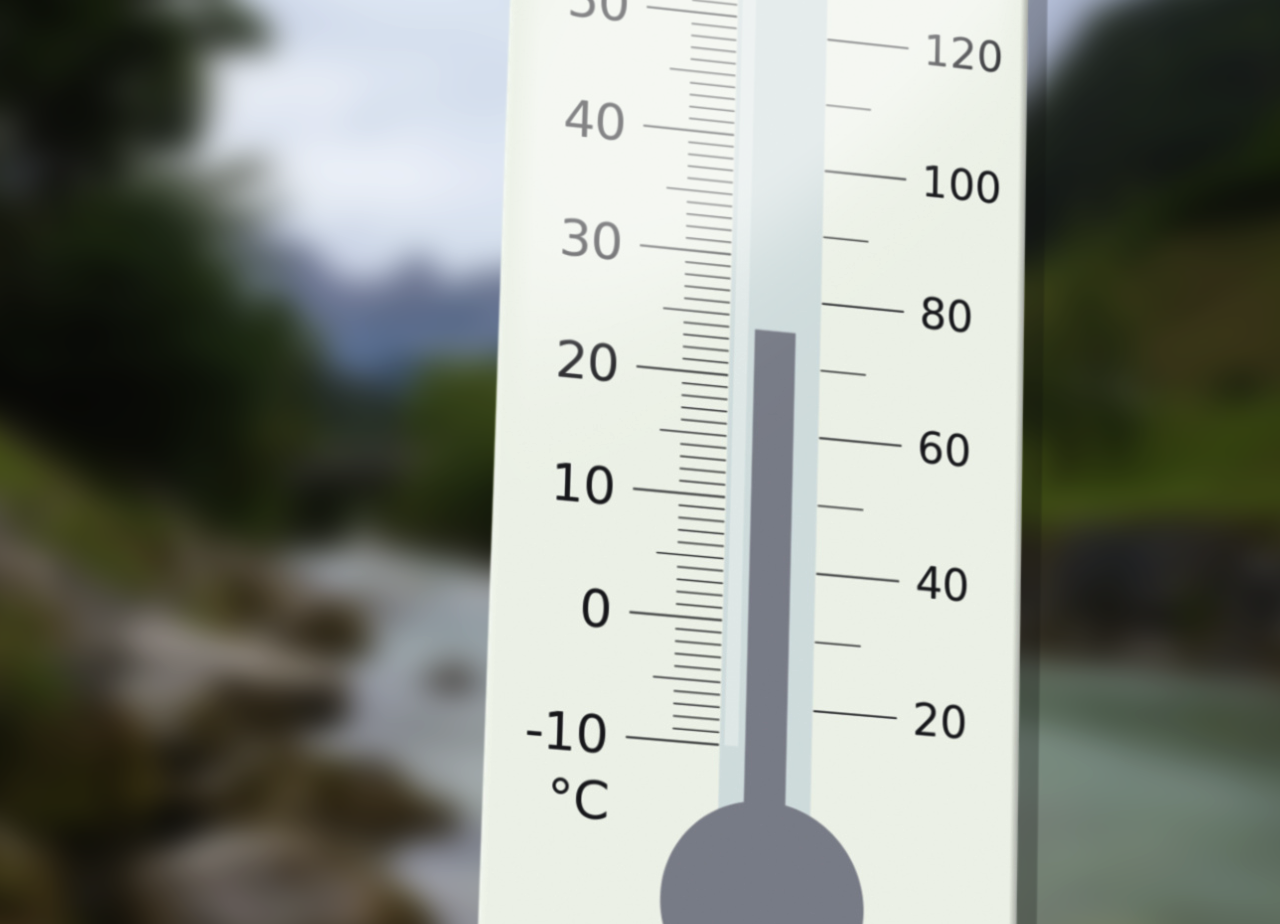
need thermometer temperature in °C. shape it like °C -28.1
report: °C 24
